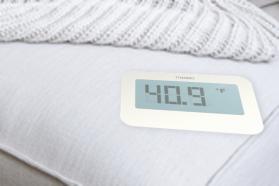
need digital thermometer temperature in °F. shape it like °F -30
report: °F 40.9
